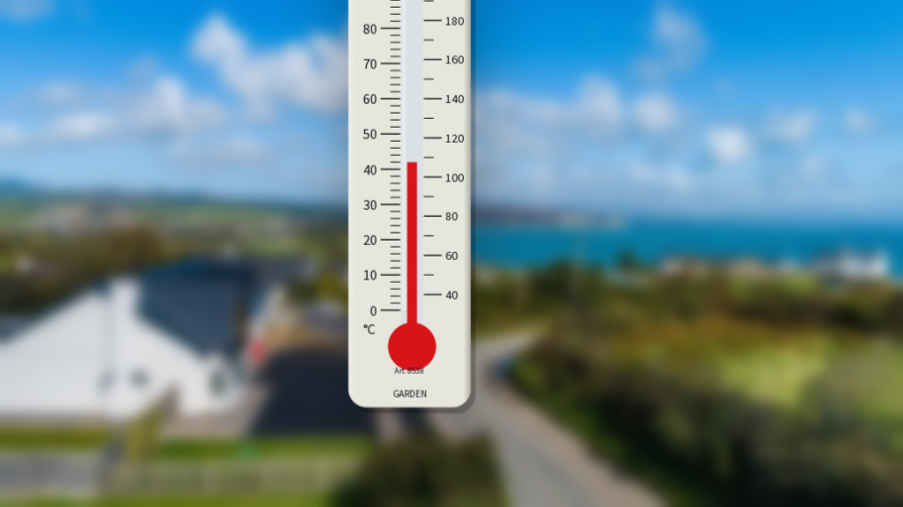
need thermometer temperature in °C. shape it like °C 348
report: °C 42
